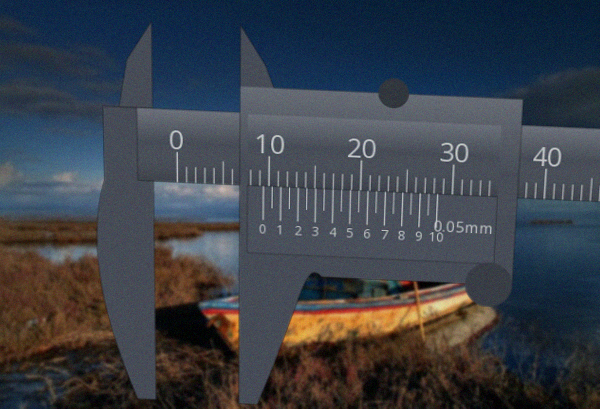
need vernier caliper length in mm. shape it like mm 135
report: mm 9.4
